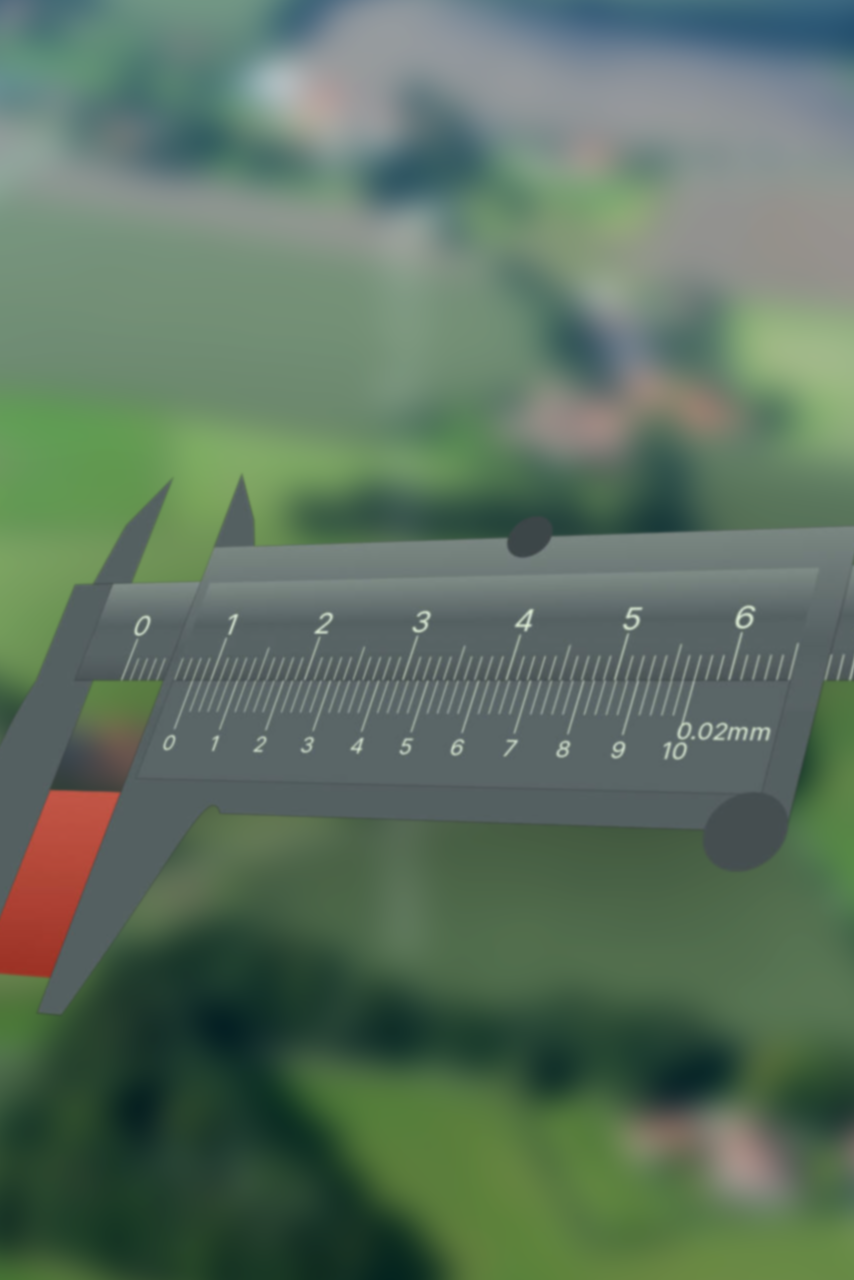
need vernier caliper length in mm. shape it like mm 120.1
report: mm 8.0
